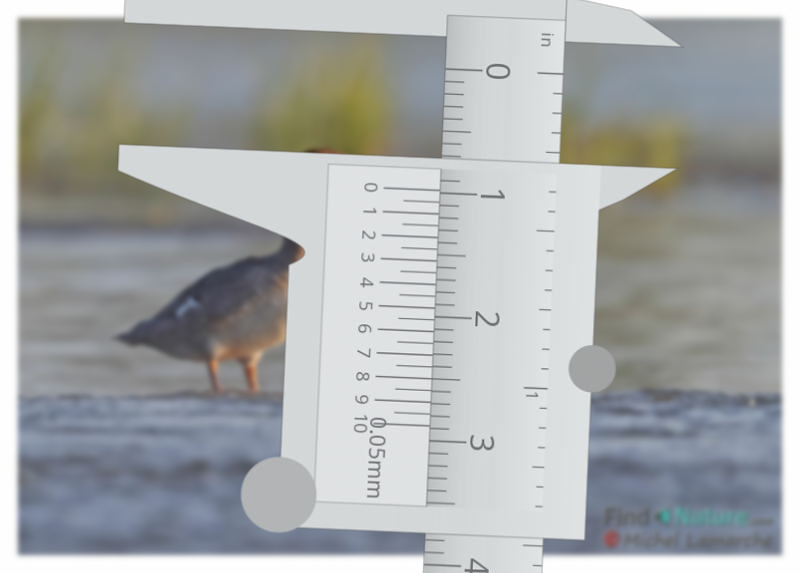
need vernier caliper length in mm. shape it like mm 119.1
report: mm 9.8
